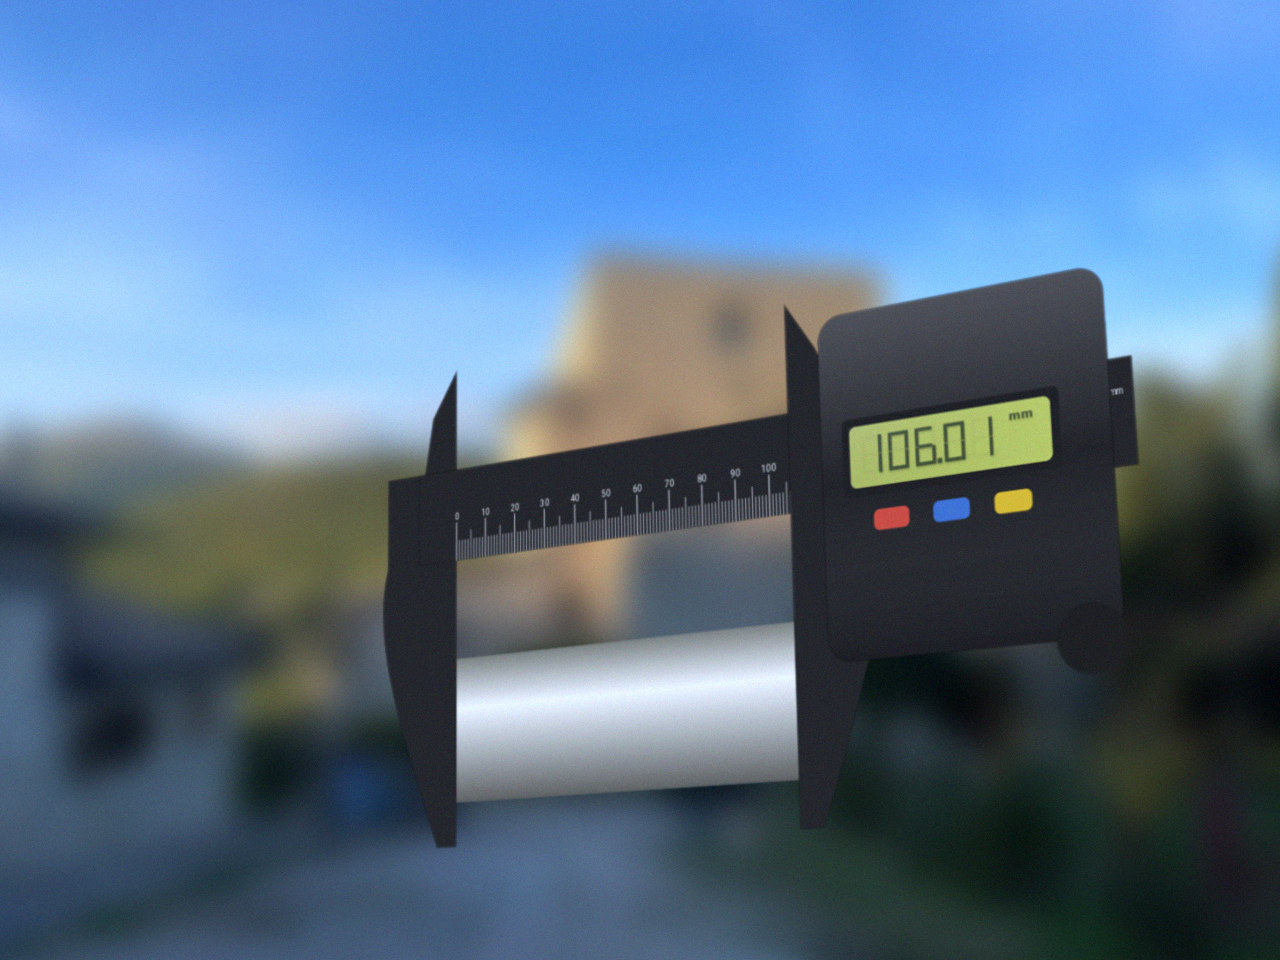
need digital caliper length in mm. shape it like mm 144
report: mm 106.01
